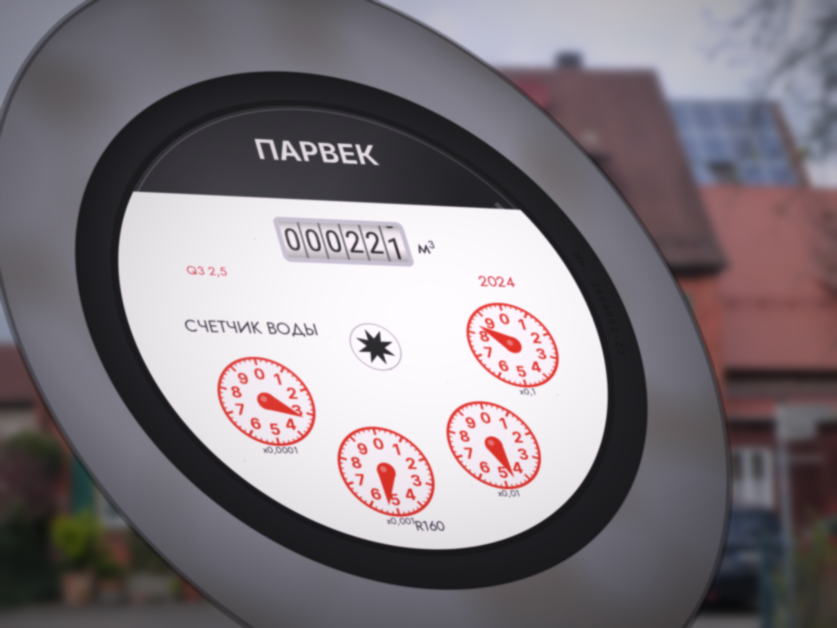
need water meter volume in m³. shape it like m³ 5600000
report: m³ 220.8453
